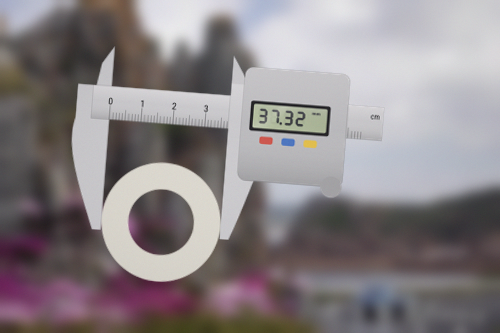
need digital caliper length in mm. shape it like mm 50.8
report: mm 37.32
